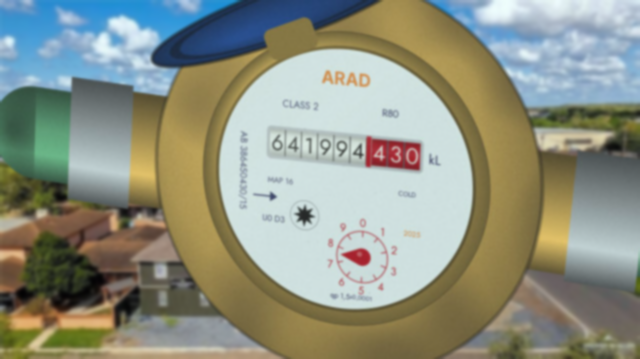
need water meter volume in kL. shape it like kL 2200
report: kL 641994.4307
